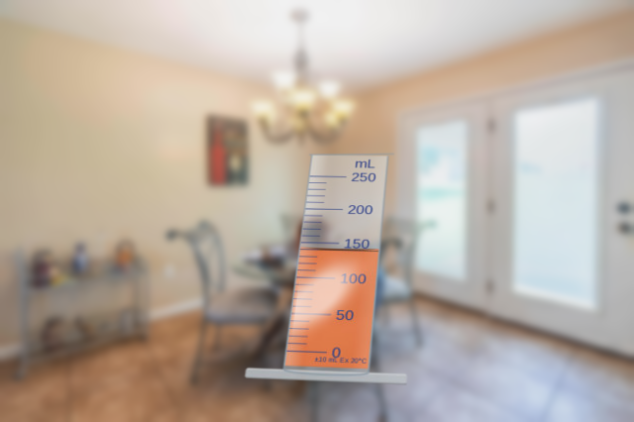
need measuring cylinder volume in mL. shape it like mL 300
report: mL 140
